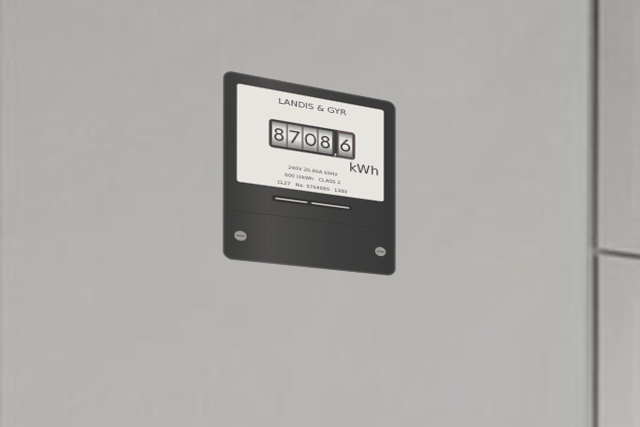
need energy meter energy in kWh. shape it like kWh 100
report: kWh 8708.6
